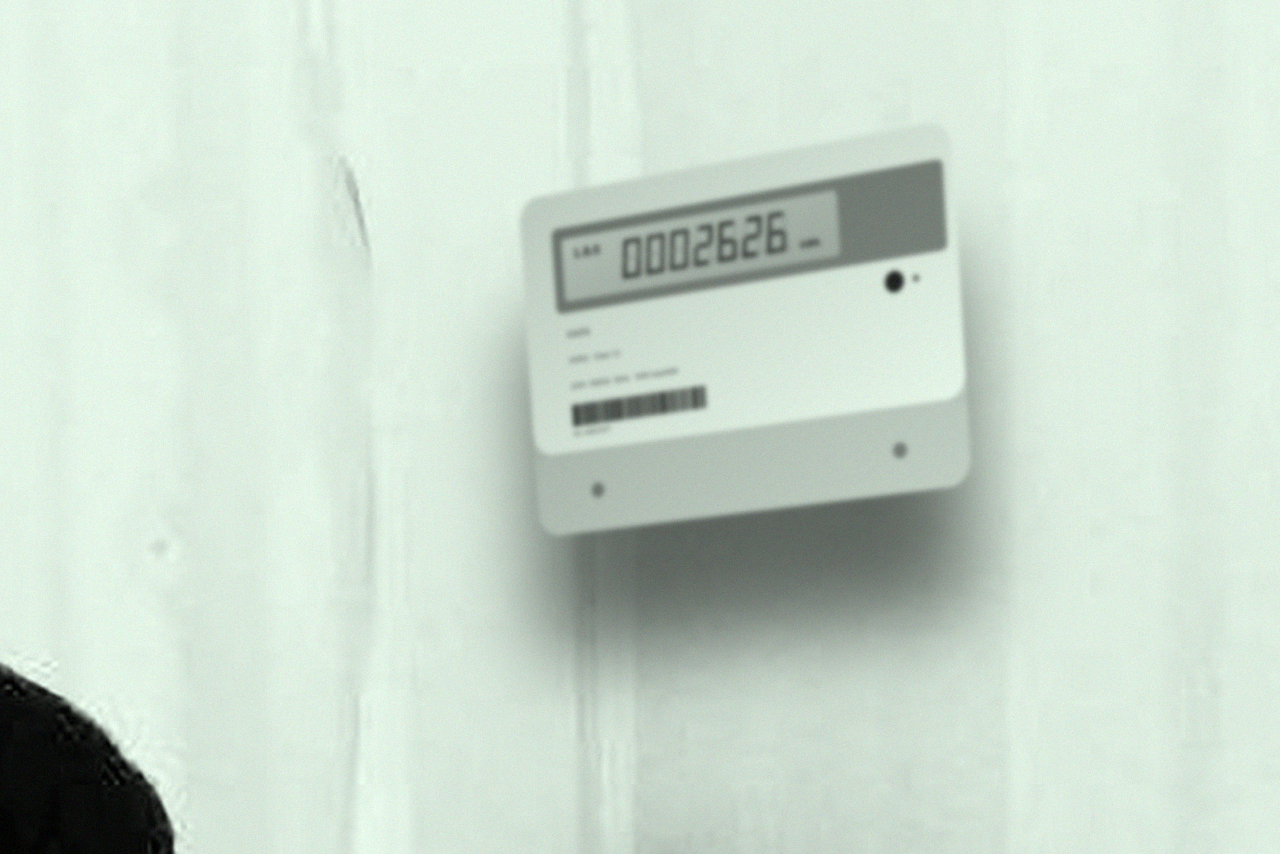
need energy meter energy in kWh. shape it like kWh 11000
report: kWh 2626
